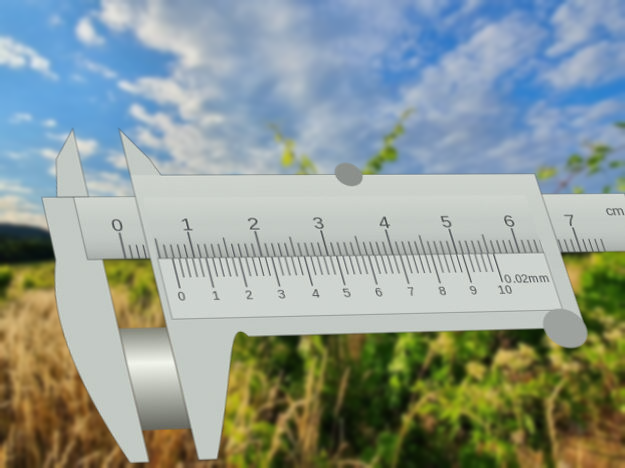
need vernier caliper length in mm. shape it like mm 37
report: mm 6.8
